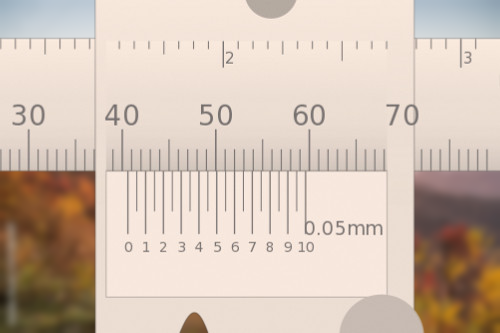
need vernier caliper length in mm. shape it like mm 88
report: mm 40.6
